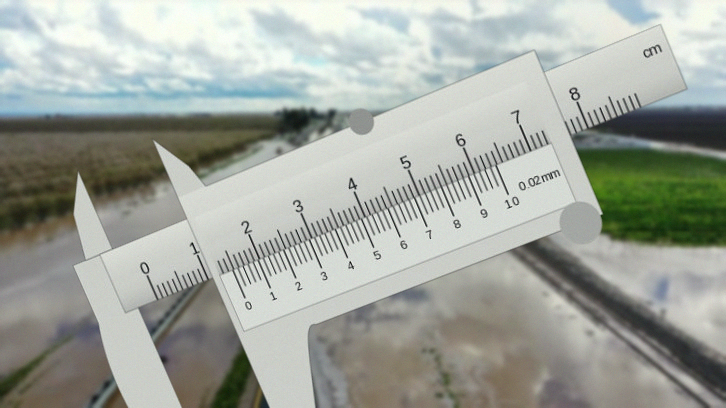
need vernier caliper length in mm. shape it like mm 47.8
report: mm 14.8
